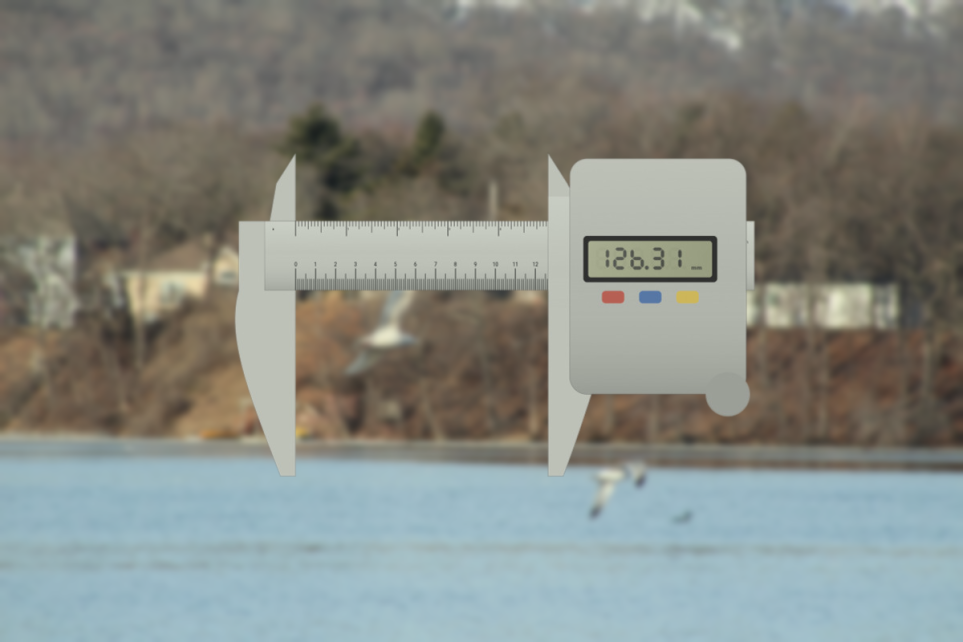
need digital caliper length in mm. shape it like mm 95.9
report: mm 126.31
